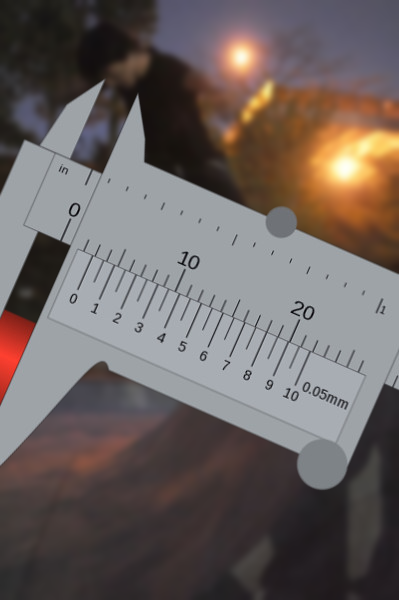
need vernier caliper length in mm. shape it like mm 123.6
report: mm 2.8
